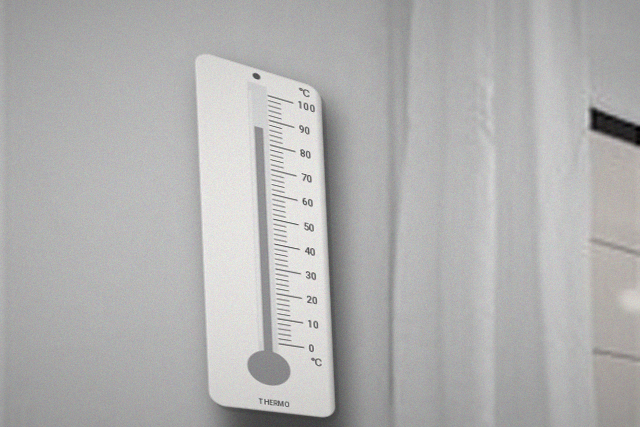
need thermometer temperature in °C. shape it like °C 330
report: °C 86
